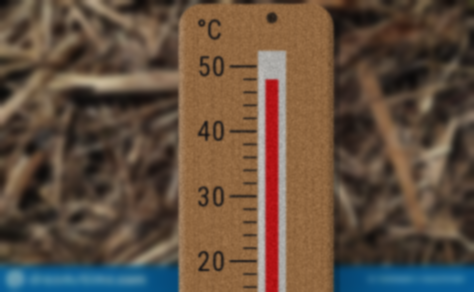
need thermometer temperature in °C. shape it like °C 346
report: °C 48
